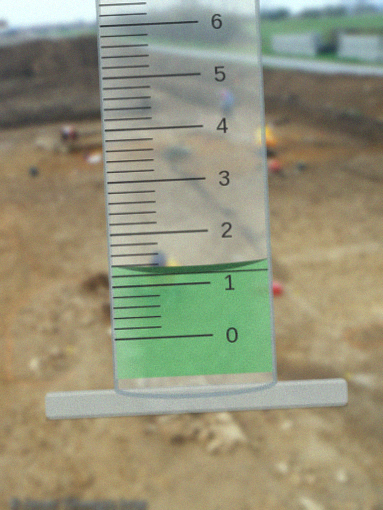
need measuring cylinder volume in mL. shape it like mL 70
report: mL 1.2
